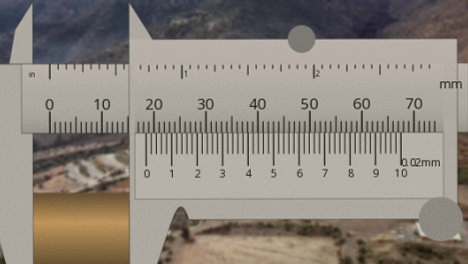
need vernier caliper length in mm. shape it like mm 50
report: mm 18.5
